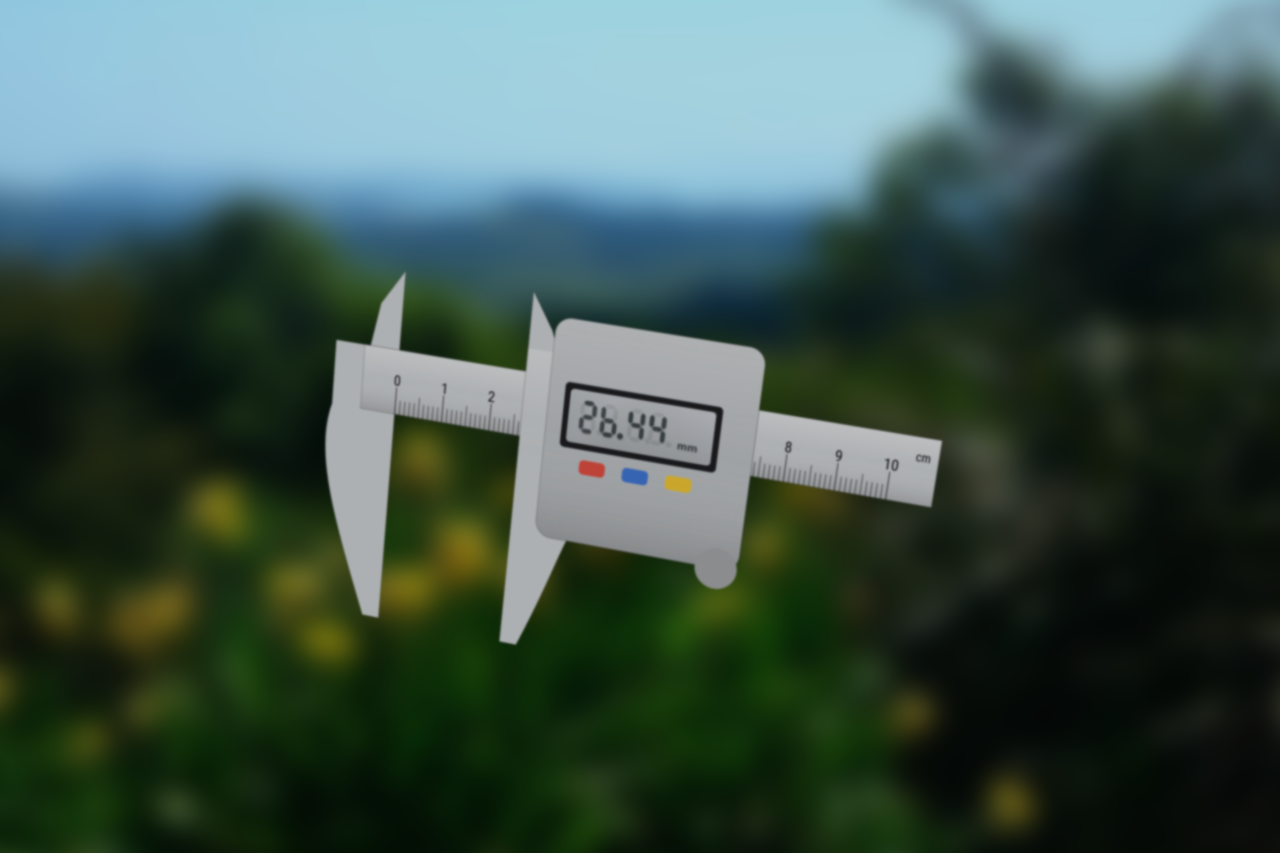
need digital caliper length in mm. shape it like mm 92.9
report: mm 26.44
